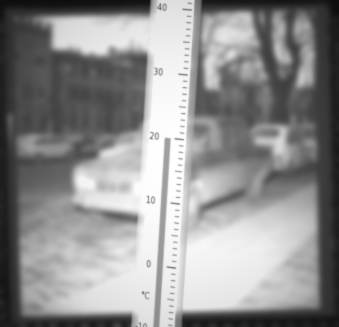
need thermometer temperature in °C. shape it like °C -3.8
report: °C 20
